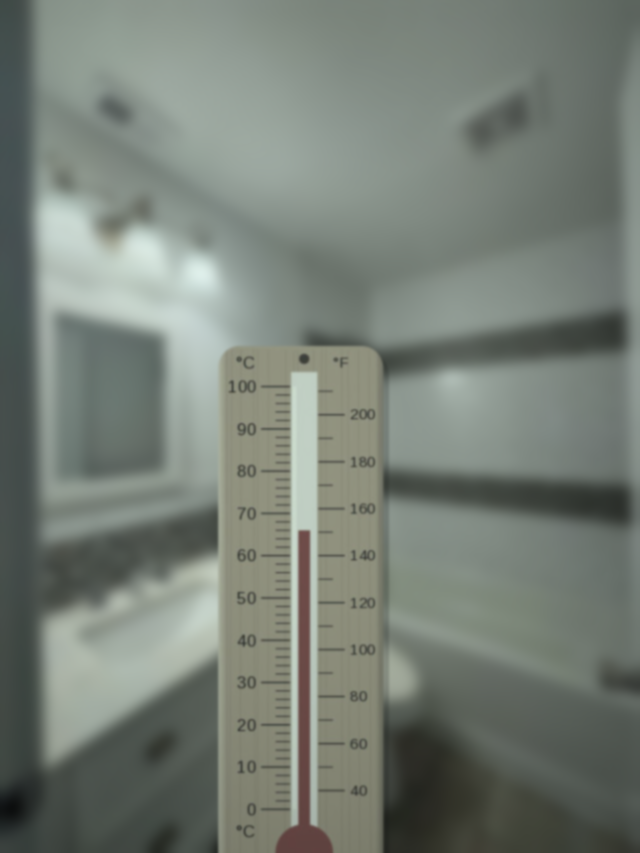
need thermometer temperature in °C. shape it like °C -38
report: °C 66
